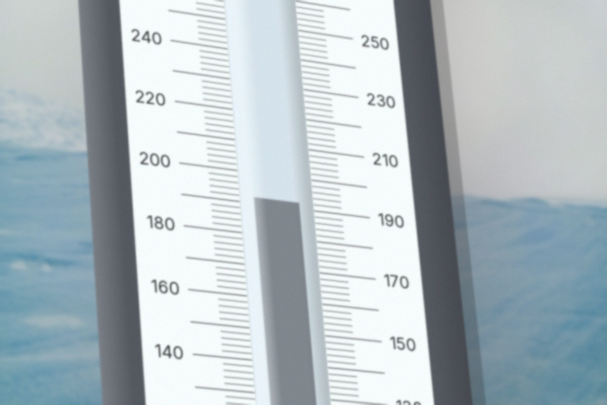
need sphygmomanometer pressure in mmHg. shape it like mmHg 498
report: mmHg 192
